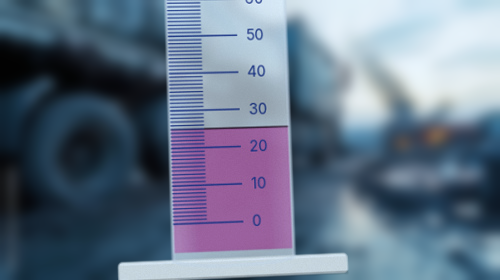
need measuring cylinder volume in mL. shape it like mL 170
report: mL 25
